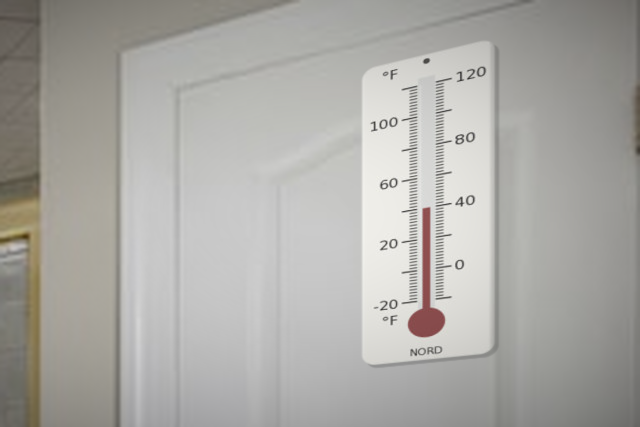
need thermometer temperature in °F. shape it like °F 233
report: °F 40
